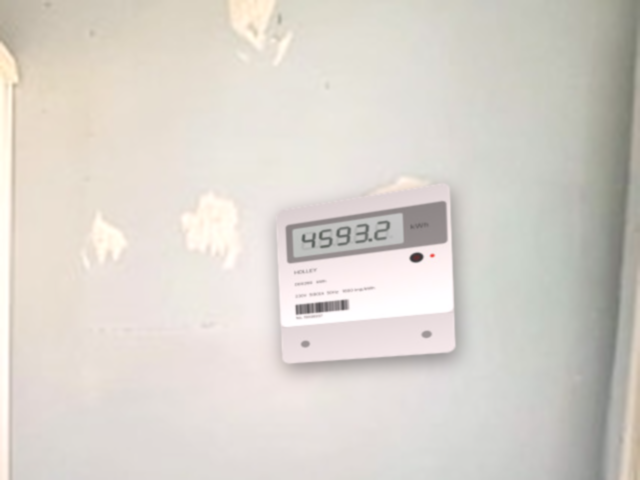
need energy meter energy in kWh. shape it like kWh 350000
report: kWh 4593.2
